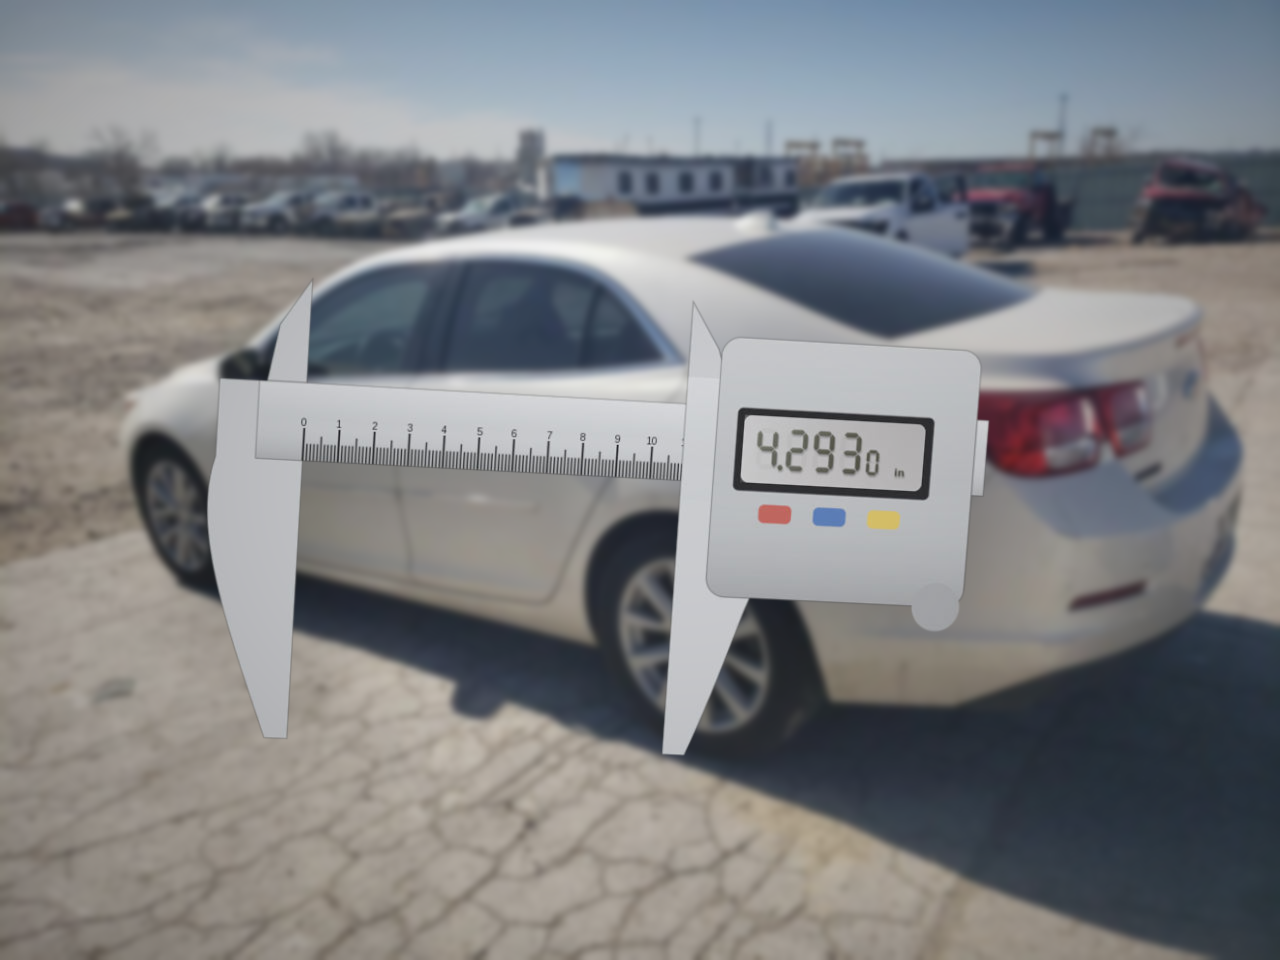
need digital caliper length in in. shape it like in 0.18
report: in 4.2930
